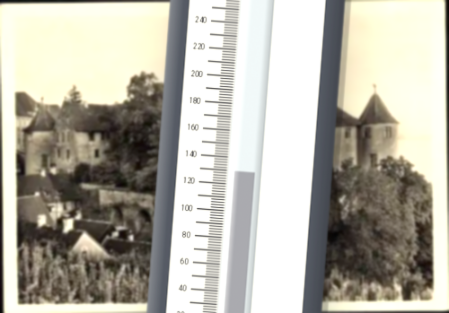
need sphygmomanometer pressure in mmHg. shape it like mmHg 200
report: mmHg 130
